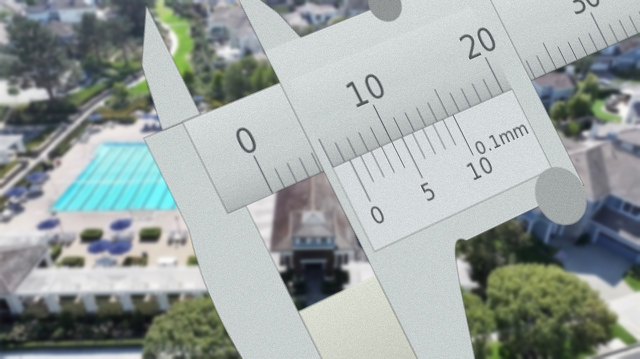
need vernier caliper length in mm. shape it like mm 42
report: mm 6.4
